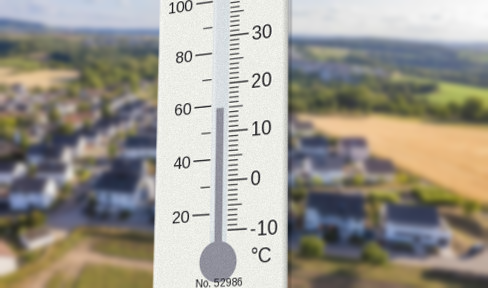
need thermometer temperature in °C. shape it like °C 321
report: °C 15
